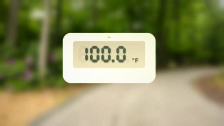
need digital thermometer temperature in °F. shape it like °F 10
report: °F 100.0
